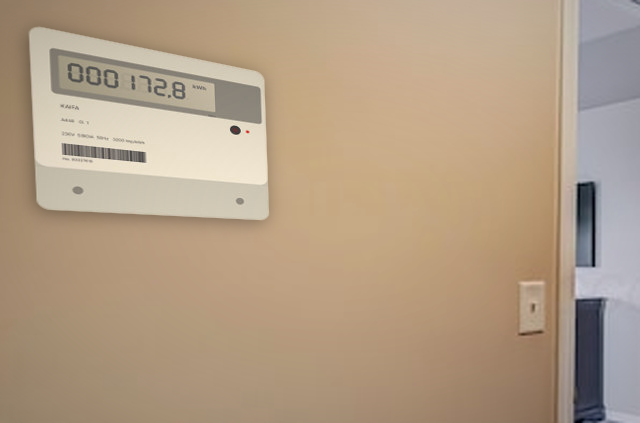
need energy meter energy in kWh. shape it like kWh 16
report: kWh 172.8
